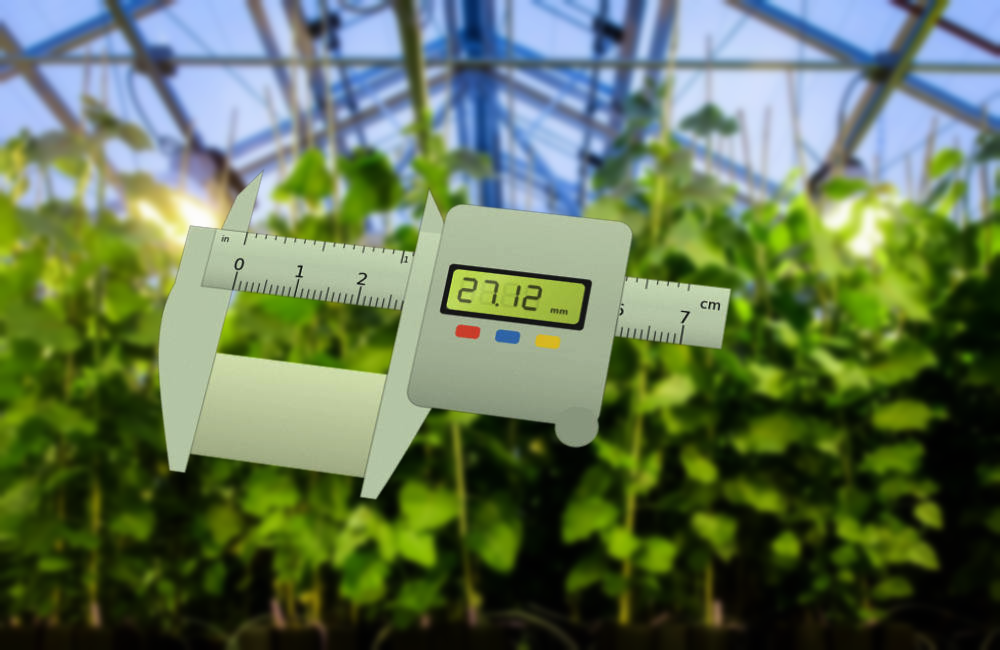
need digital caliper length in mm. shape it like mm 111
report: mm 27.12
